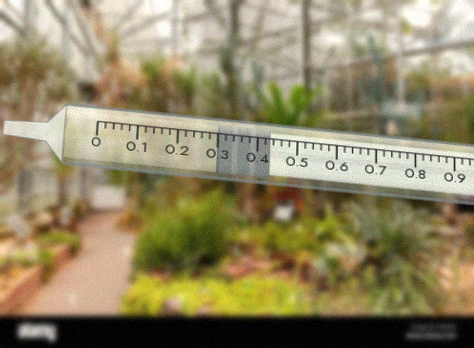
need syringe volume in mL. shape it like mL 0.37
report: mL 0.3
